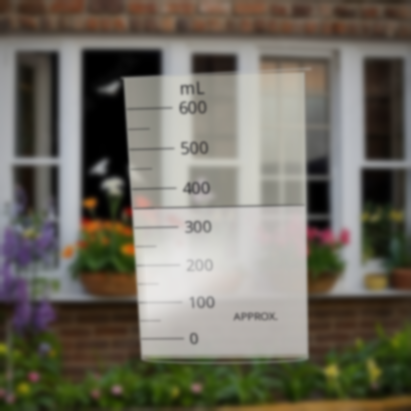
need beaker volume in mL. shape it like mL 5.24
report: mL 350
